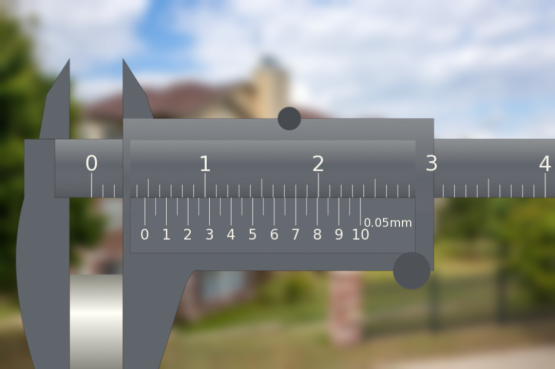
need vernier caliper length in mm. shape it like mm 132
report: mm 4.7
